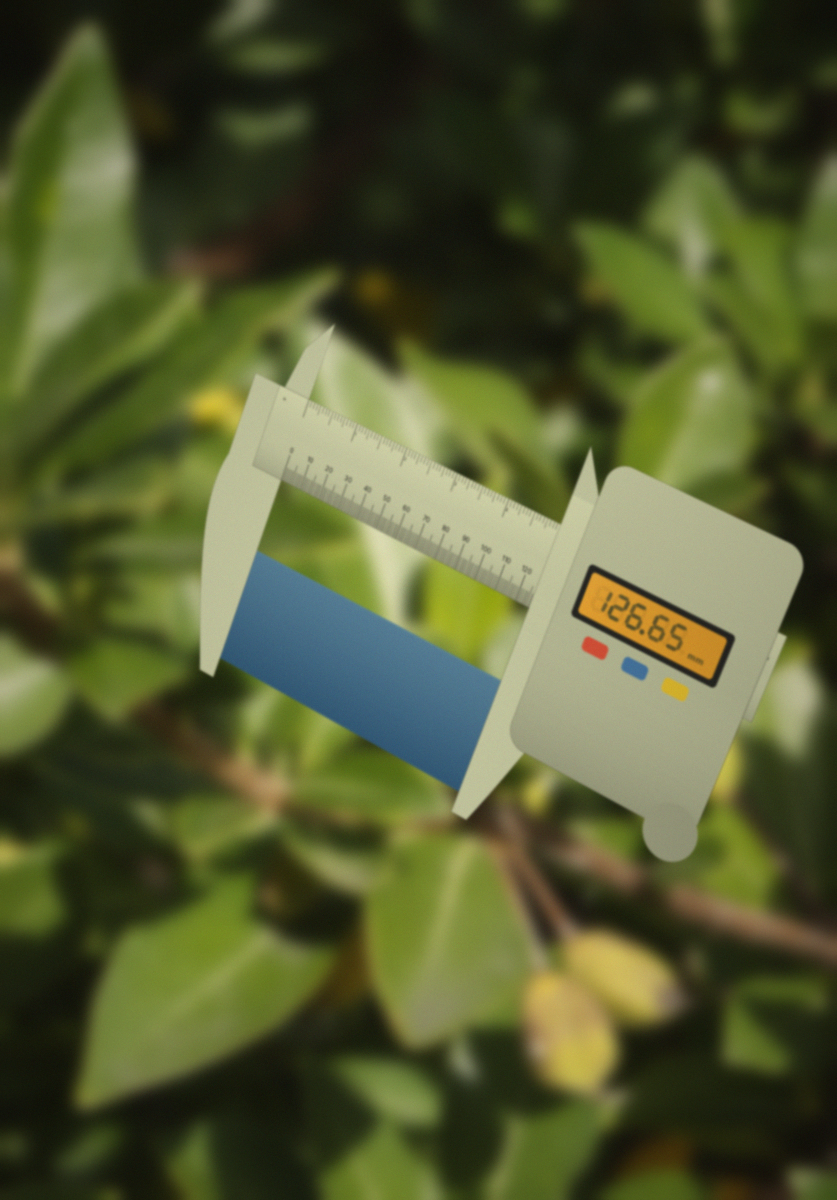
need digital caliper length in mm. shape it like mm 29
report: mm 126.65
